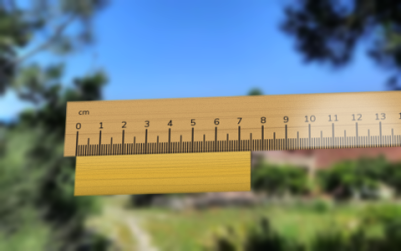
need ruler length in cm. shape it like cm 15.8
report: cm 7.5
